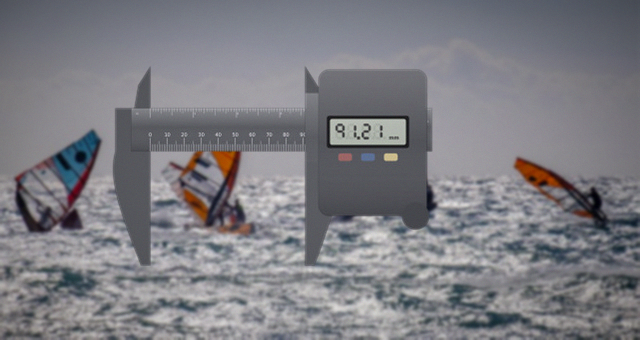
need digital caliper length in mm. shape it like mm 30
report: mm 91.21
